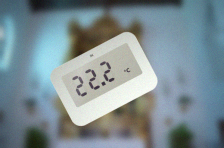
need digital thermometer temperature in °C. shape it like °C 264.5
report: °C 22.2
